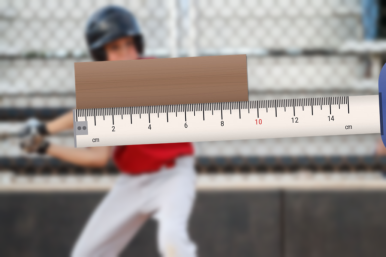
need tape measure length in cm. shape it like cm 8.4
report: cm 9.5
